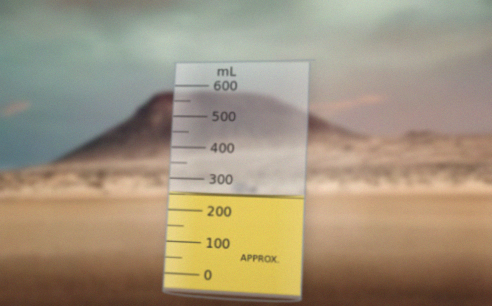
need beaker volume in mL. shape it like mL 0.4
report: mL 250
